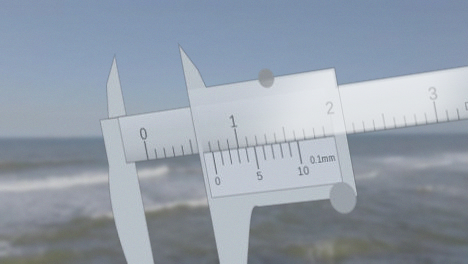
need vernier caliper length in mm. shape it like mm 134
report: mm 7.2
